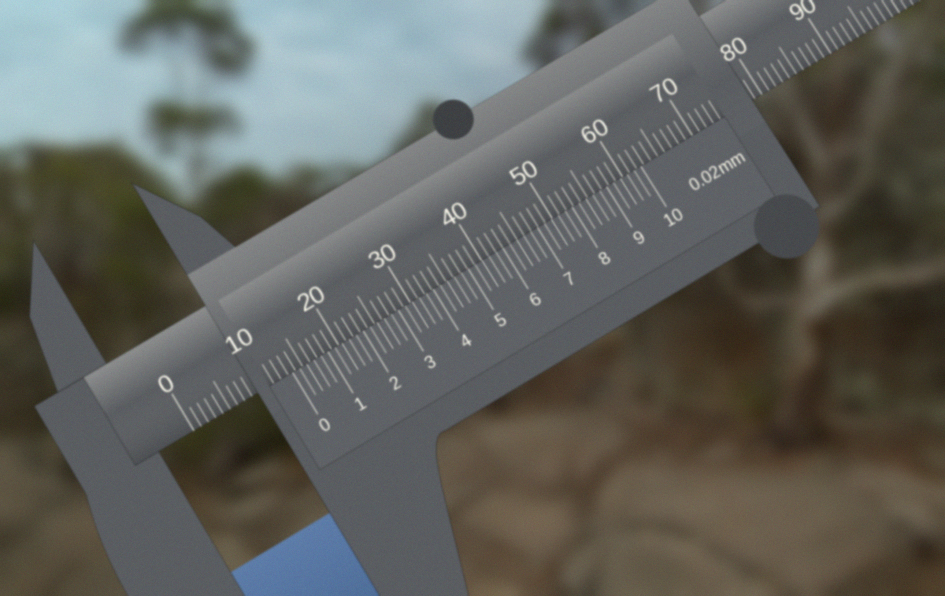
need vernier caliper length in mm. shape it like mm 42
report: mm 13.6
